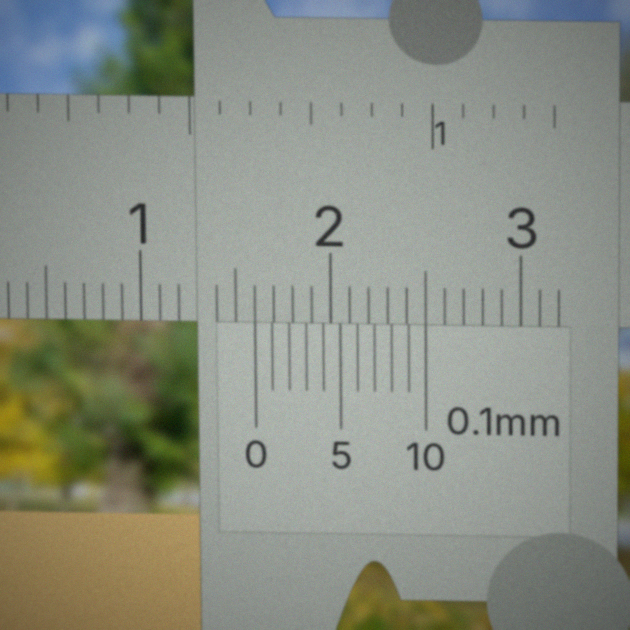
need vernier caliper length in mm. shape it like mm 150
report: mm 16.0
